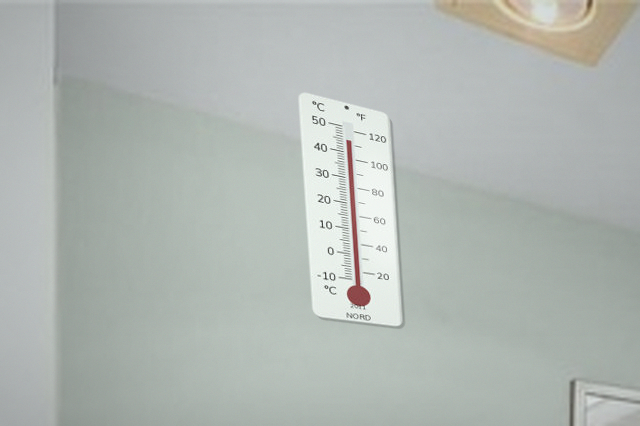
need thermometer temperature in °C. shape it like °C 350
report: °C 45
